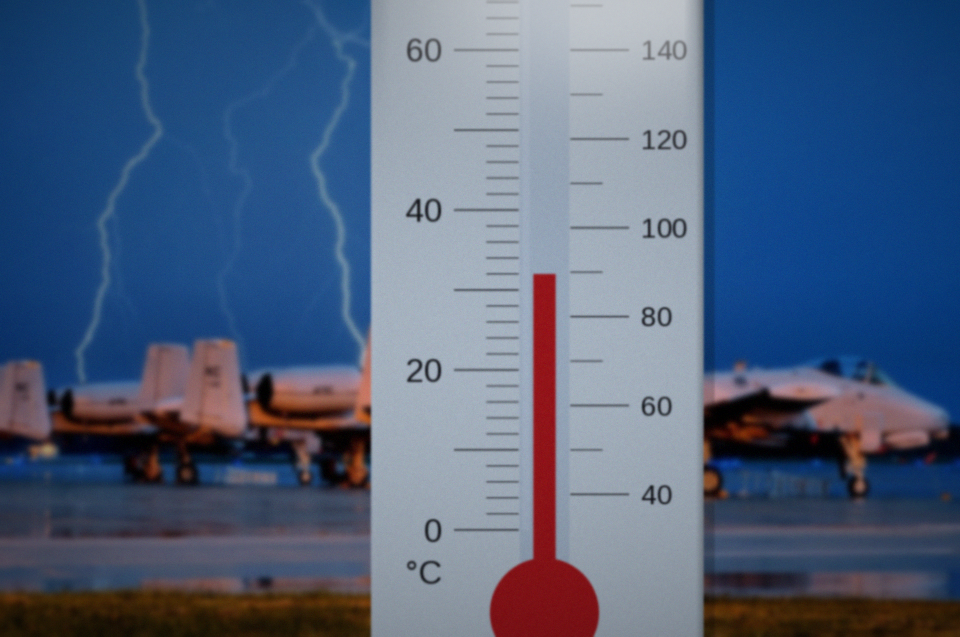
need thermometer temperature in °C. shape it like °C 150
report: °C 32
